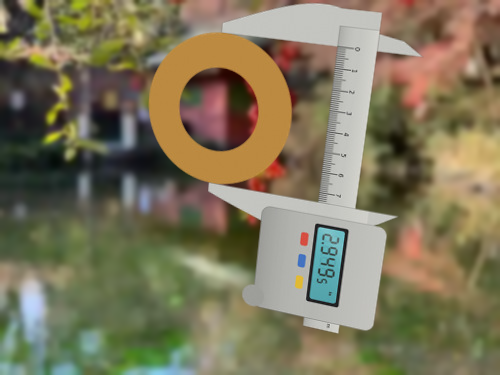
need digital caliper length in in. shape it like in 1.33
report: in 2.9495
